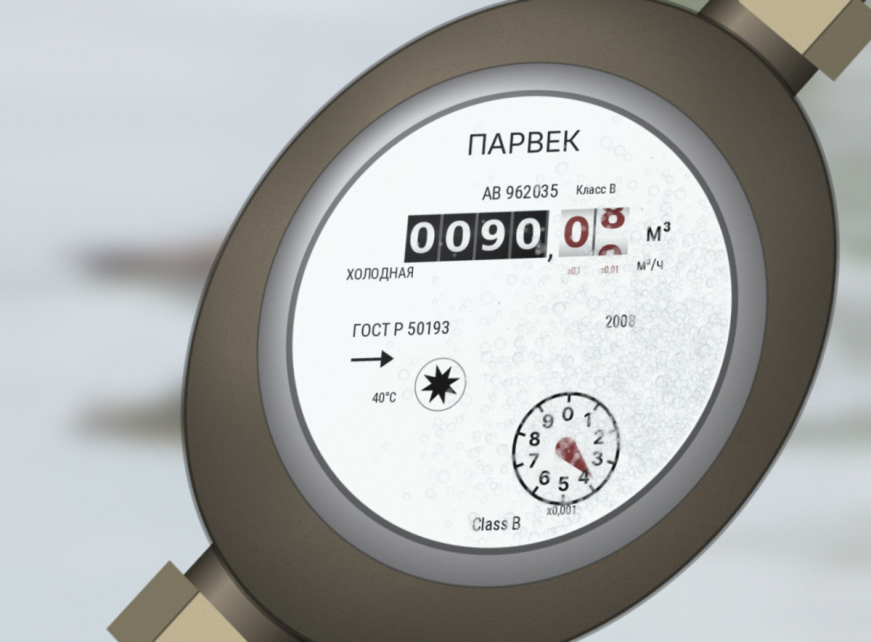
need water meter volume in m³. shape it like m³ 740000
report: m³ 90.083
